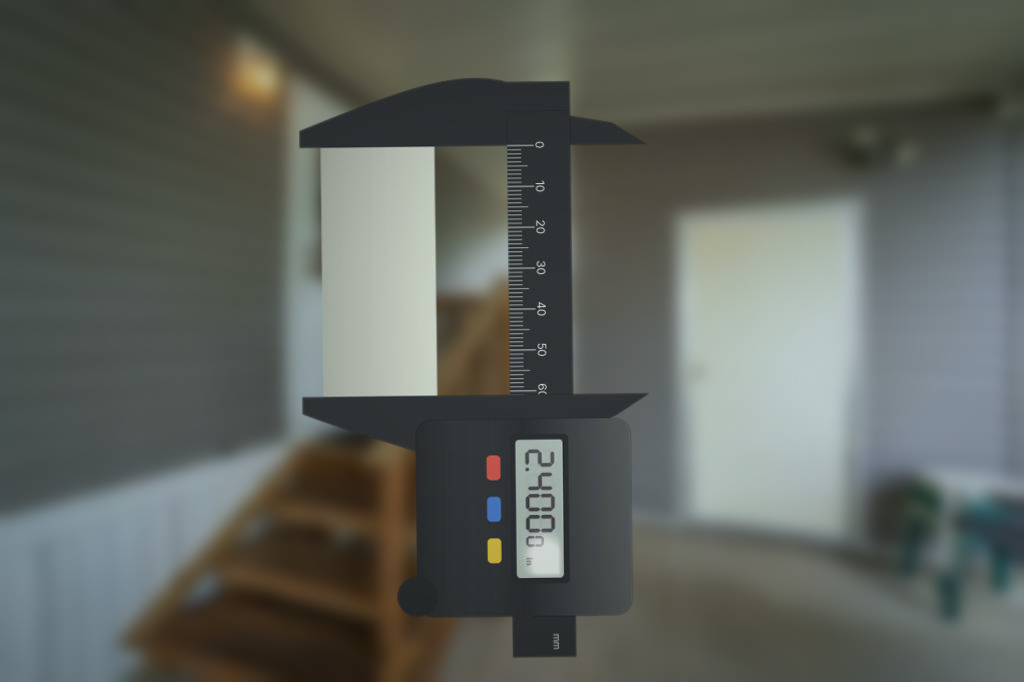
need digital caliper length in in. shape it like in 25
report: in 2.4000
